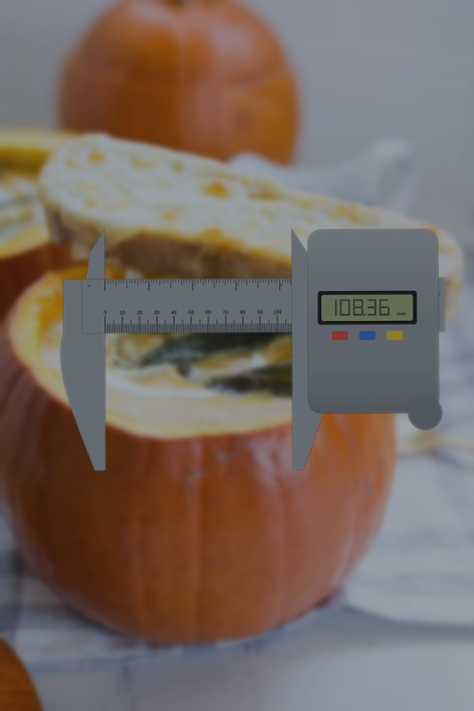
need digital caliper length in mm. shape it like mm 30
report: mm 108.36
